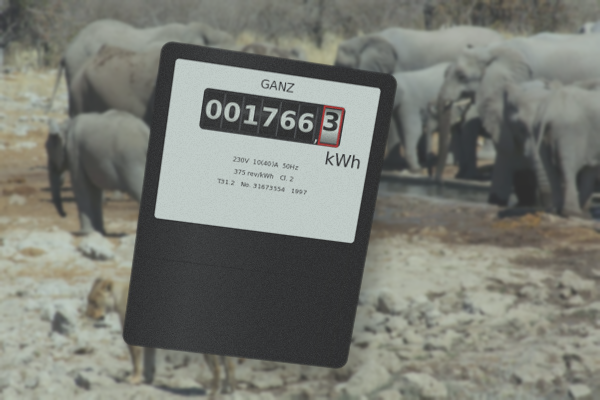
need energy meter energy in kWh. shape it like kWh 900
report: kWh 1766.3
